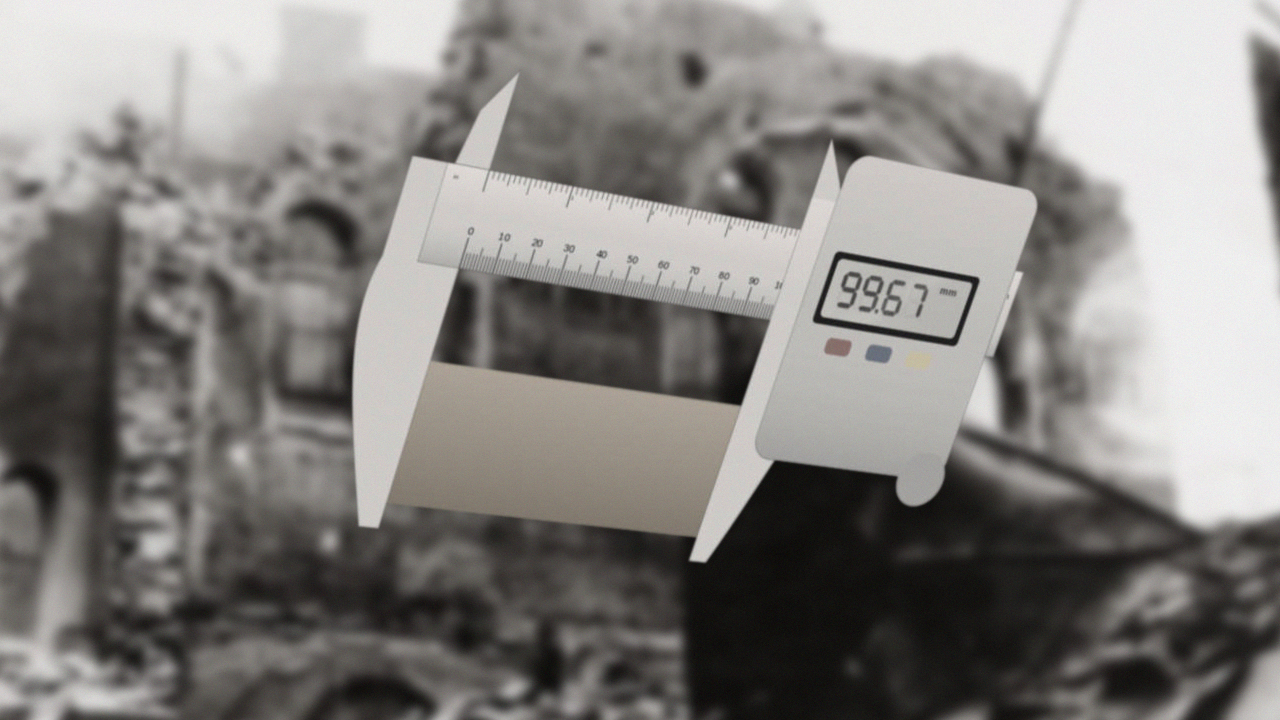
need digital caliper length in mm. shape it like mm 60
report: mm 99.67
